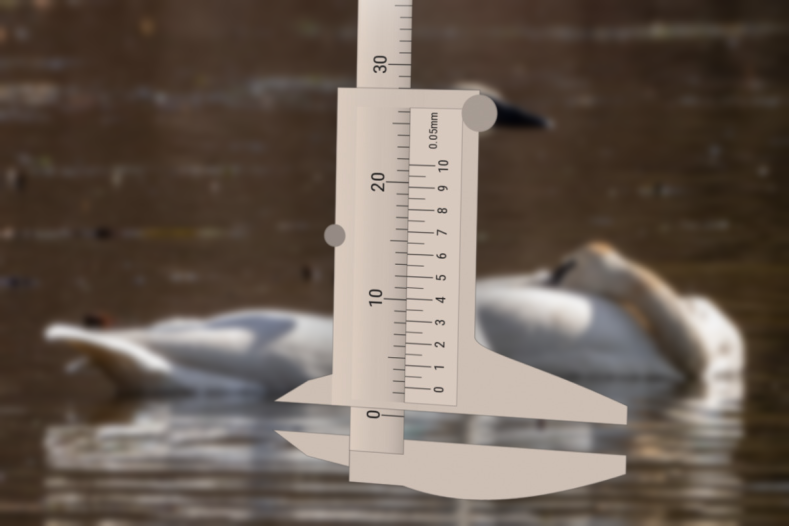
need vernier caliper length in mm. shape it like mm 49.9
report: mm 2.5
